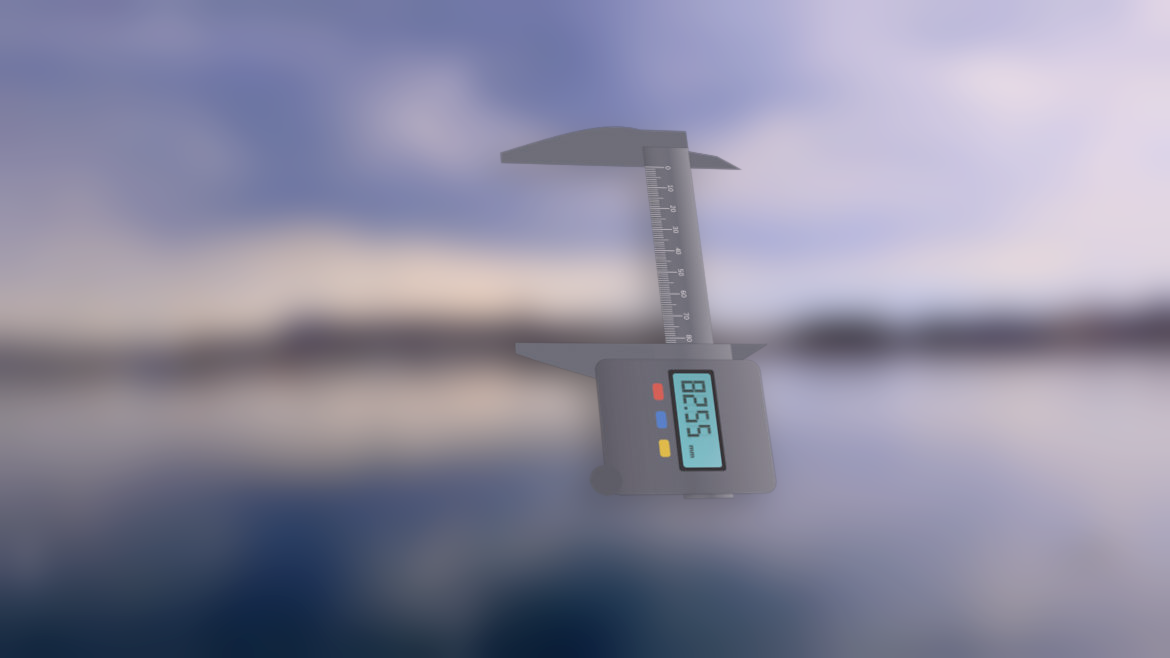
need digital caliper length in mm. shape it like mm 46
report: mm 82.55
